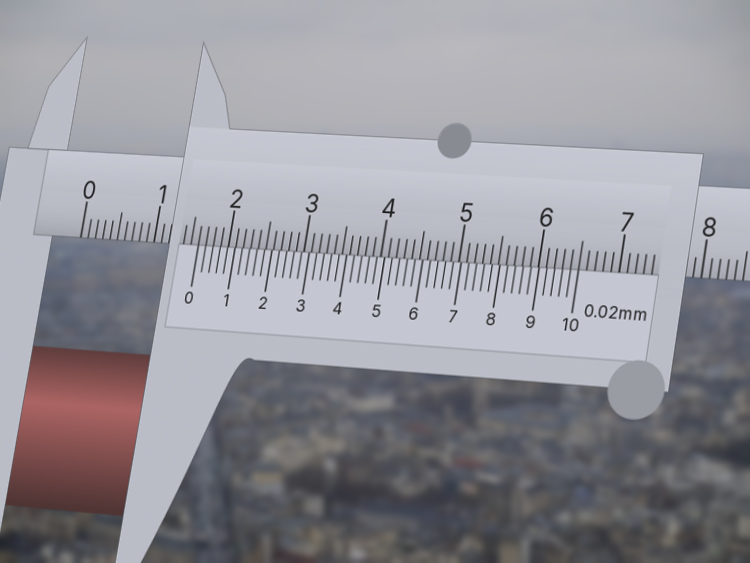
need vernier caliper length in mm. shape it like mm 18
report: mm 16.0
